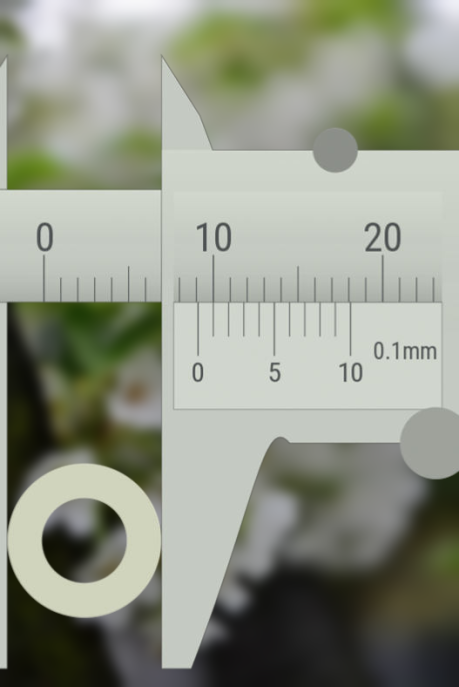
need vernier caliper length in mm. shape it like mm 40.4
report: mm 9.1
